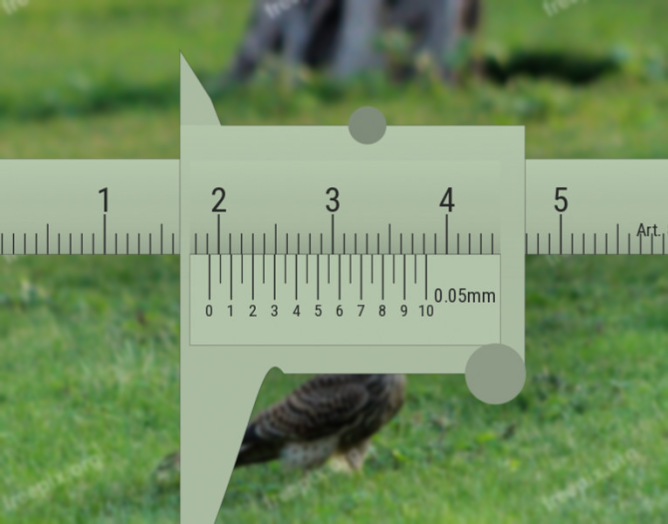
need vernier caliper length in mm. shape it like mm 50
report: mm 19.2
